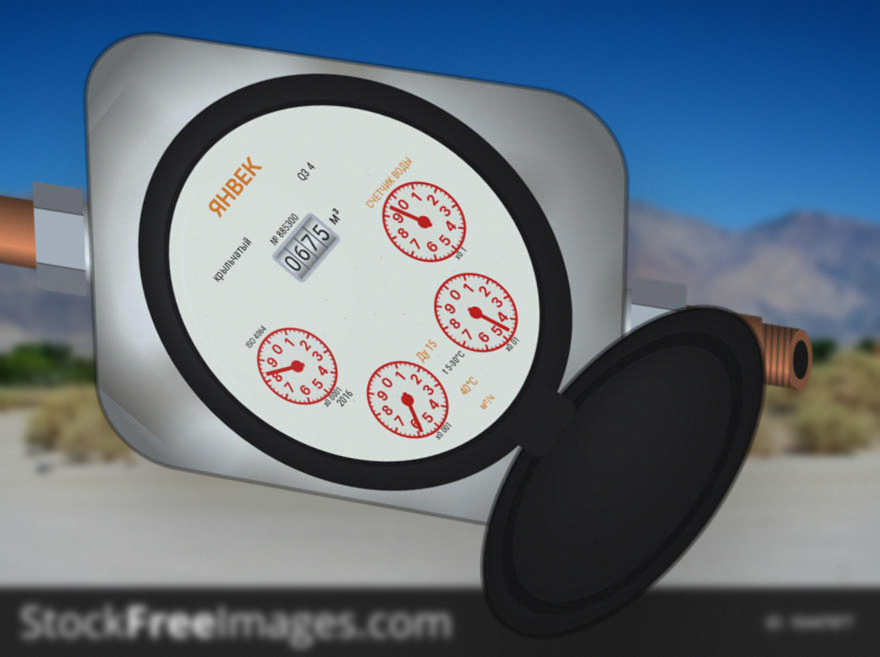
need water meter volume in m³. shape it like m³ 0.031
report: m³ 674.9458
